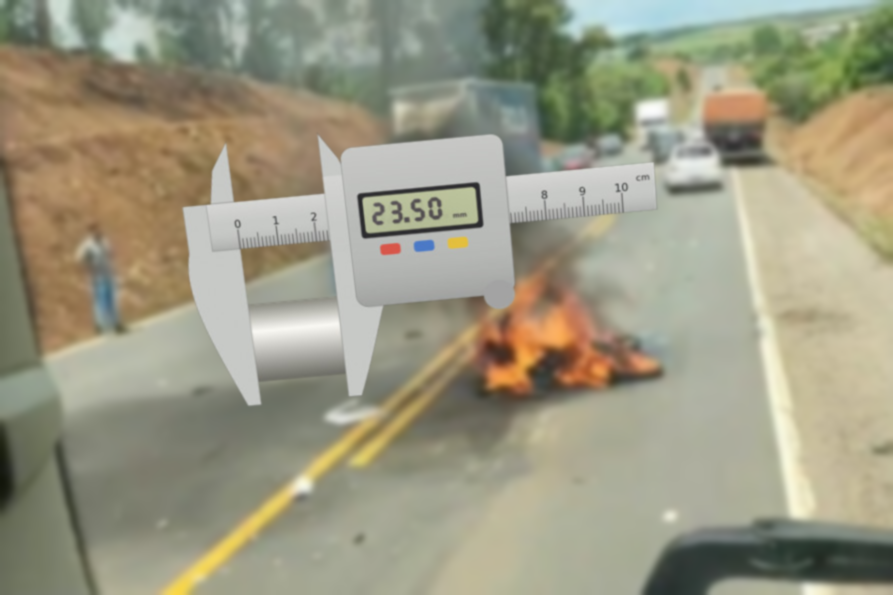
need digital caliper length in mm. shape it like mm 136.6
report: mm 23.50
